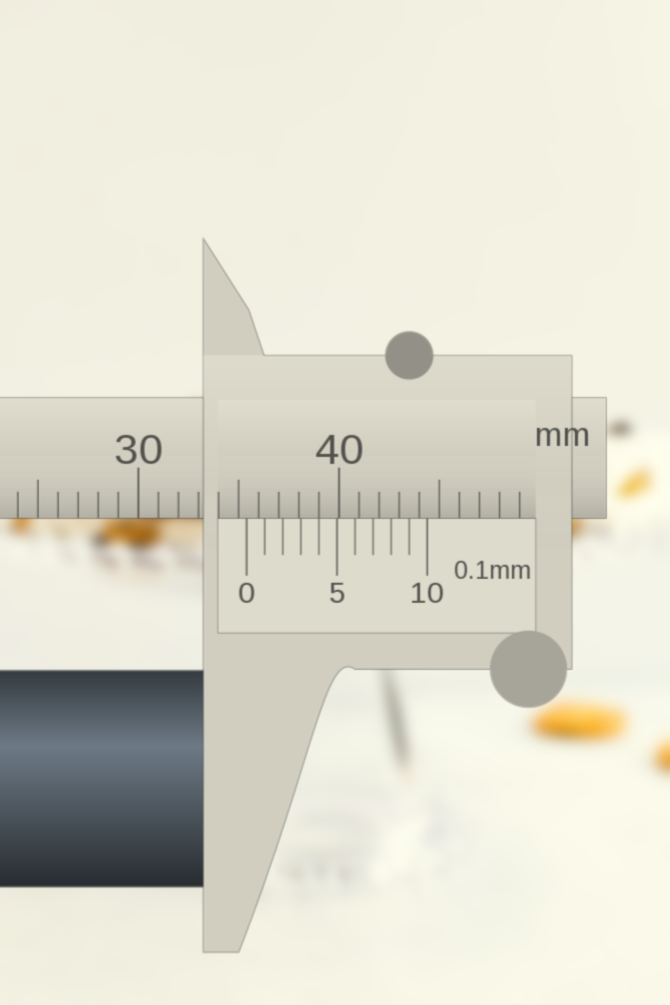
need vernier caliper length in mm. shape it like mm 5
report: mm 35.4
